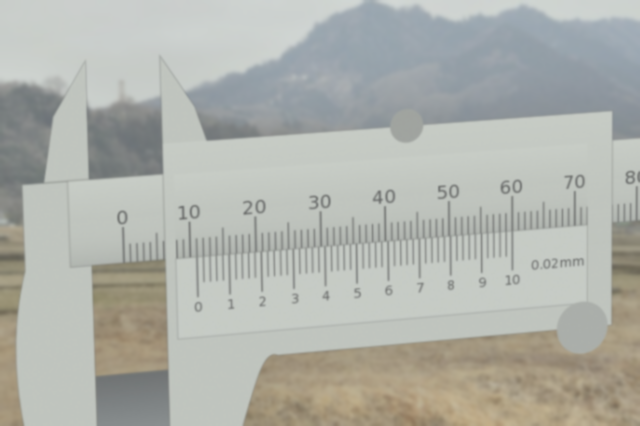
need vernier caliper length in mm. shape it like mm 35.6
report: mm 11.0
